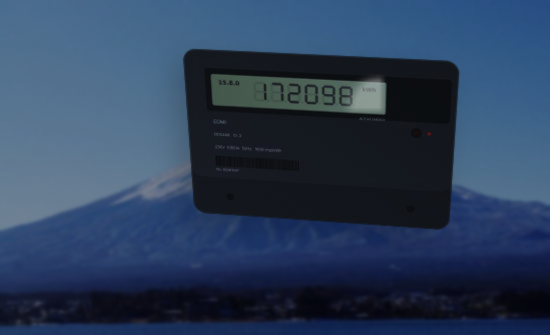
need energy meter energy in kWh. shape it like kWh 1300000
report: kWh 172098
